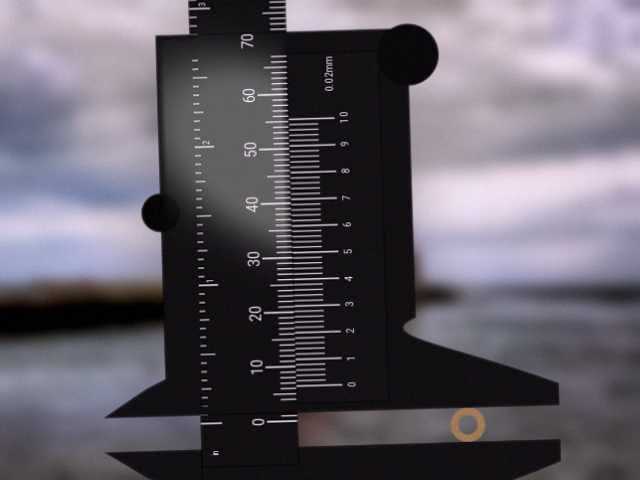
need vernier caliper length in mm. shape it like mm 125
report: mm 6.4
